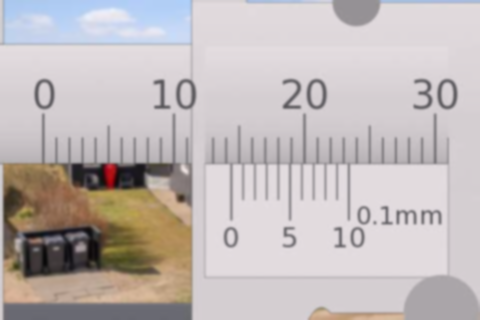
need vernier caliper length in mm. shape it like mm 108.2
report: mm 14.4
